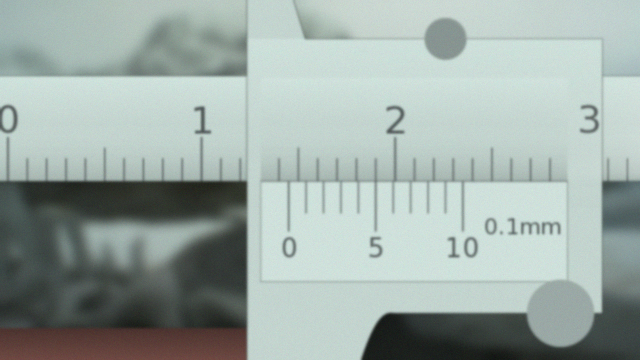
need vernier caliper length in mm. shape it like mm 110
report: mm 14.5
